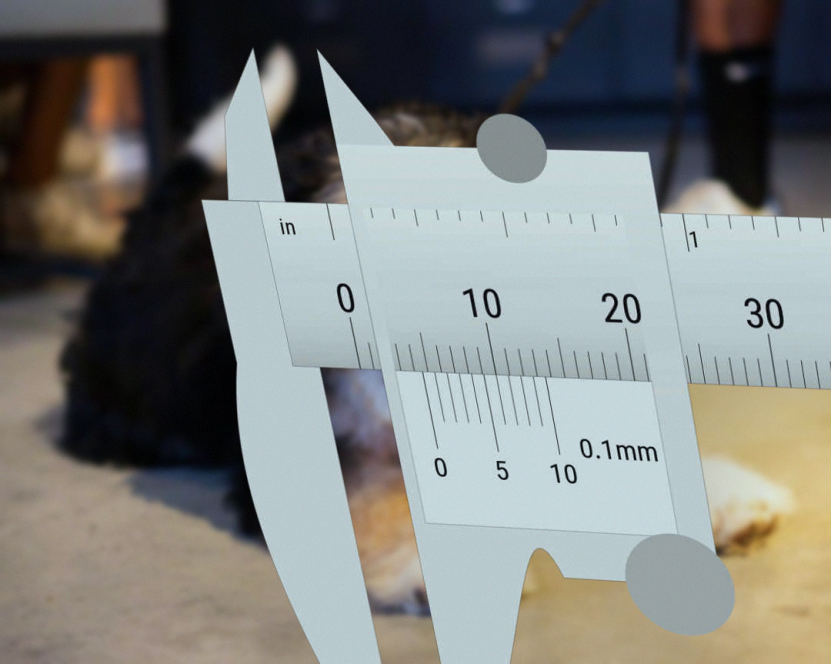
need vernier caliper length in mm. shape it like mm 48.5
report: mm 4.6
